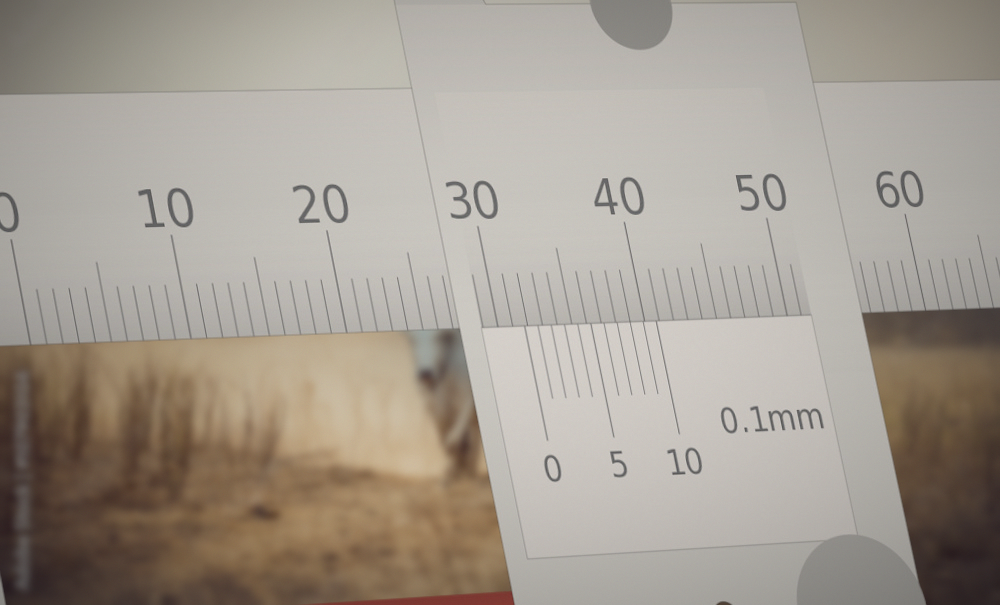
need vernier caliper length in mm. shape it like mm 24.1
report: mm 31.8
